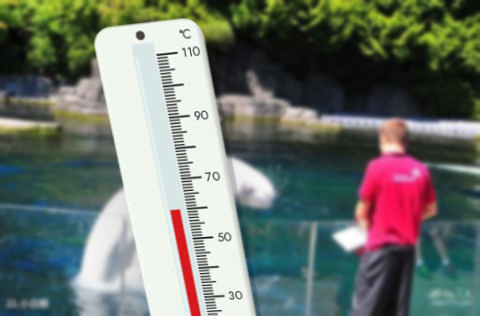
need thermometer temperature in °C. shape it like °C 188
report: °C 60
